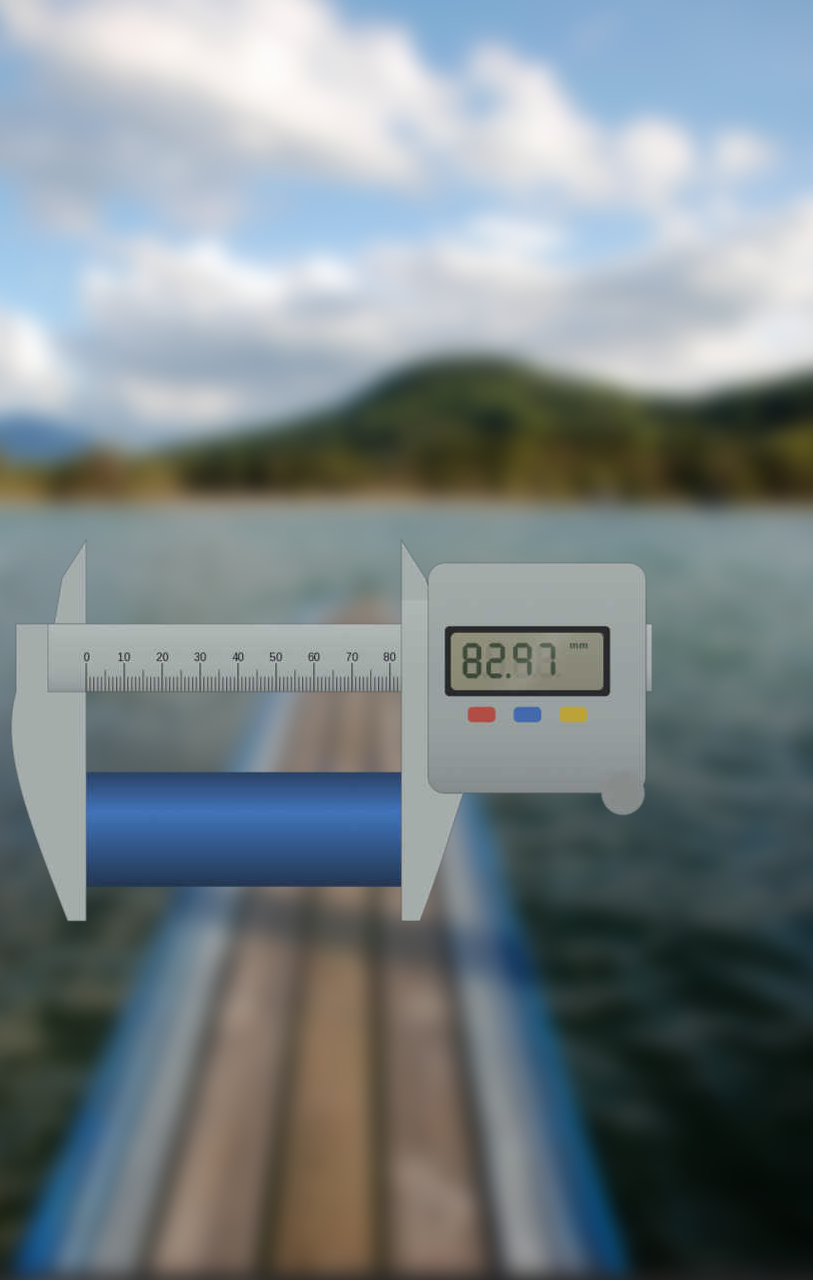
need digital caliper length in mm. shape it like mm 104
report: mm 82.97
